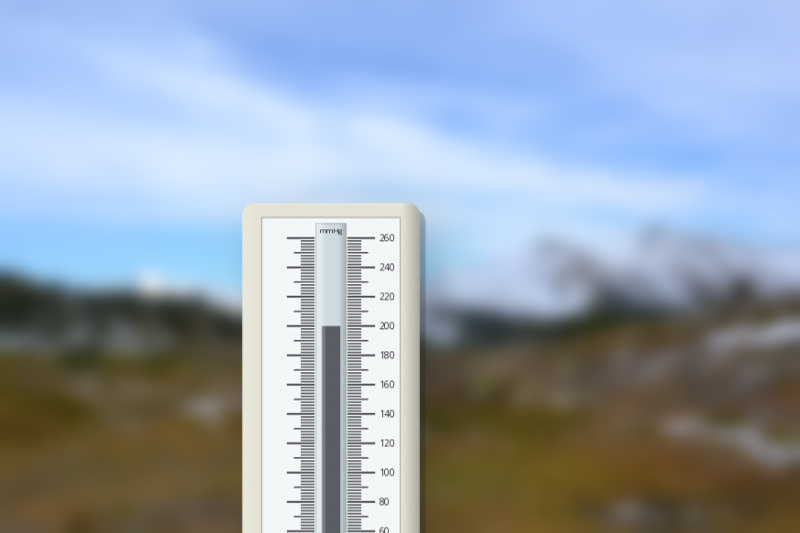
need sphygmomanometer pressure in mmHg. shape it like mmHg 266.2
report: mmHg 200
